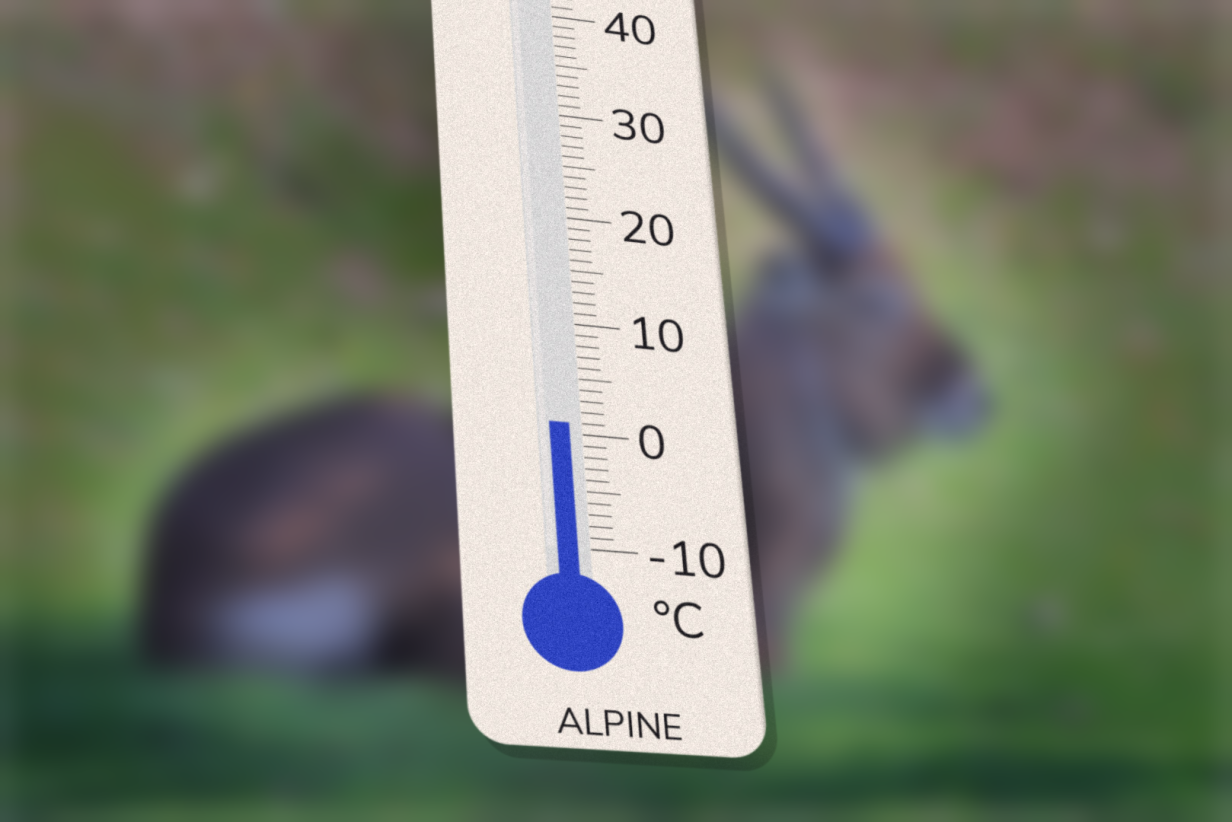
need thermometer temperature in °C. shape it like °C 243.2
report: °C 1
